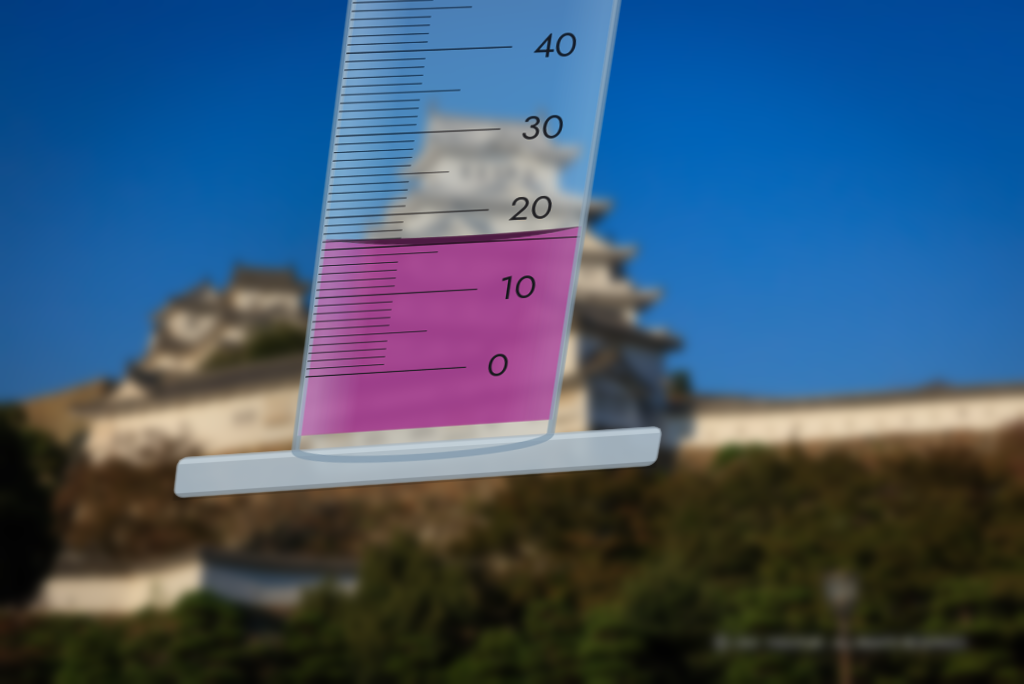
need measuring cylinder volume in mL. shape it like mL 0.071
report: mL 16
